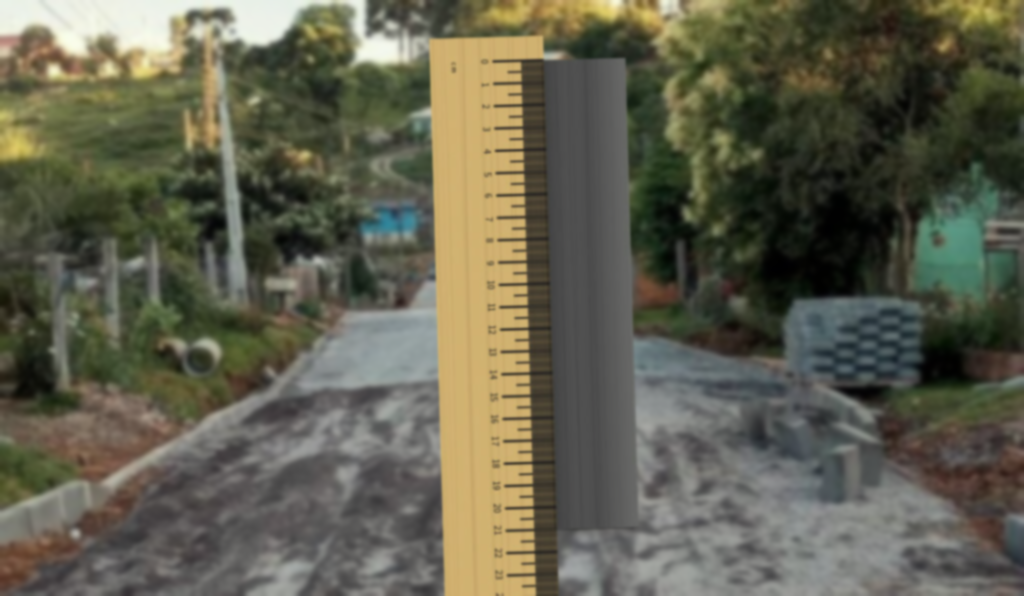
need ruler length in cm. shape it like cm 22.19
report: cm 21
